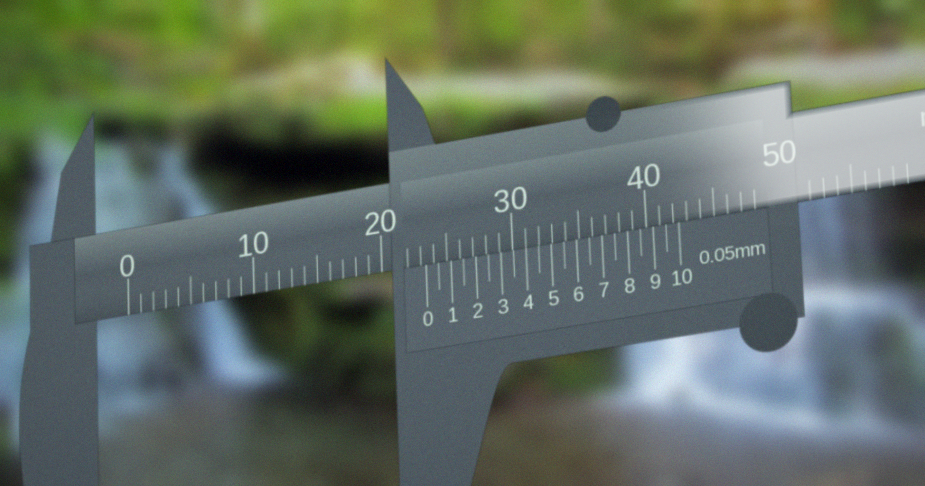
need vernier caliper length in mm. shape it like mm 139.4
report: mm 23.4
